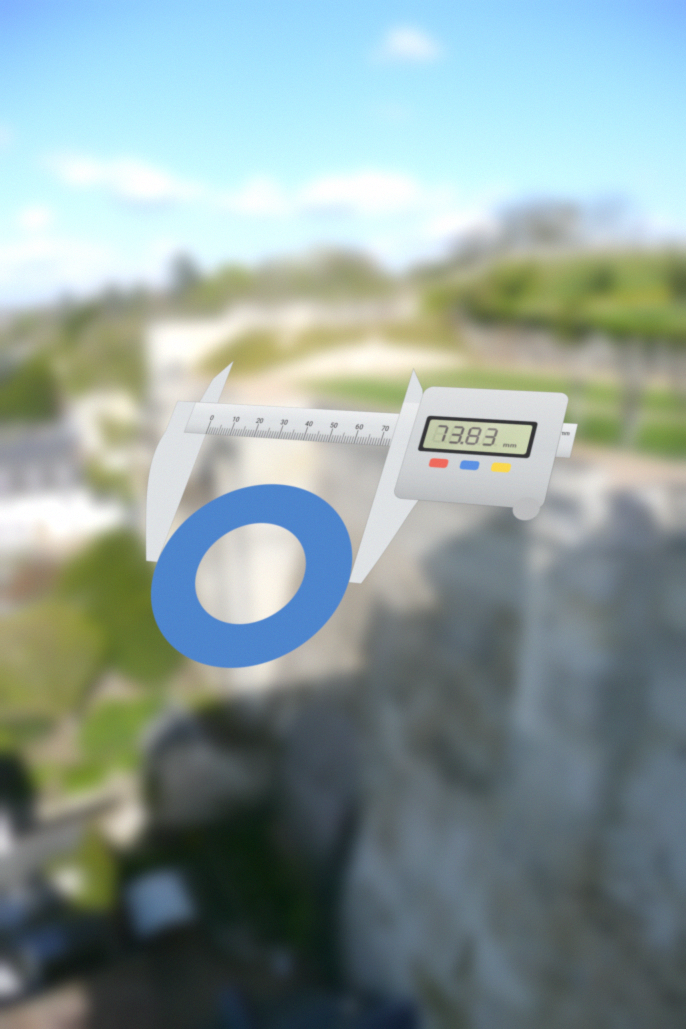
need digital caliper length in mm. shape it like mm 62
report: mm 73.83
